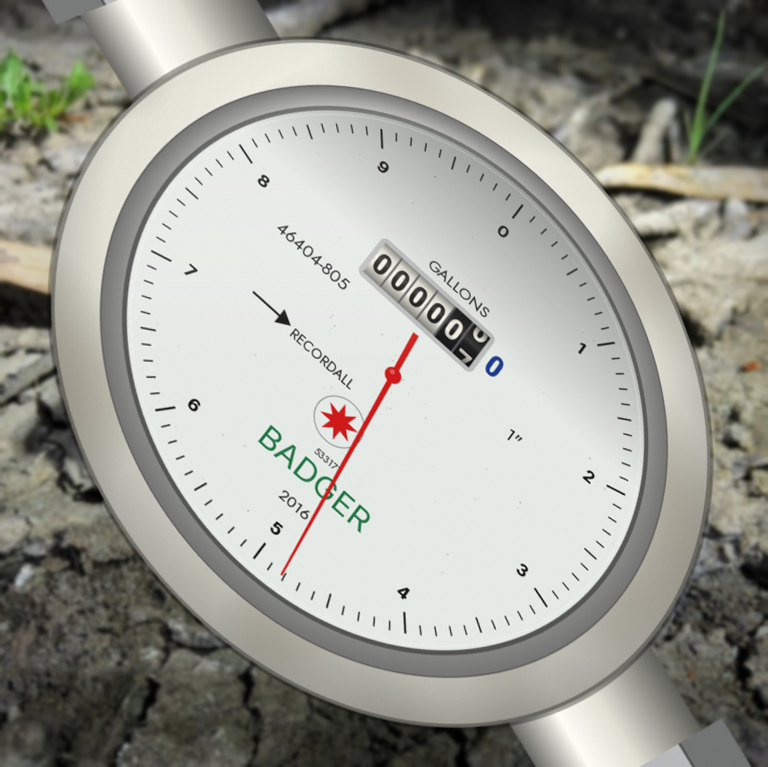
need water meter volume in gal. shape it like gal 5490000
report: gal 64.8
